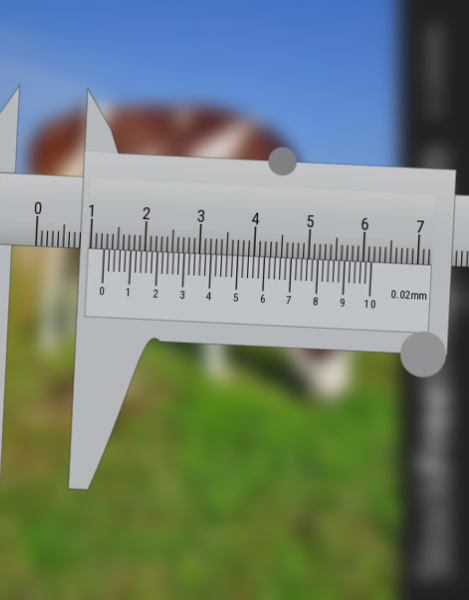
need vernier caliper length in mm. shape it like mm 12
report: mm 12.5
